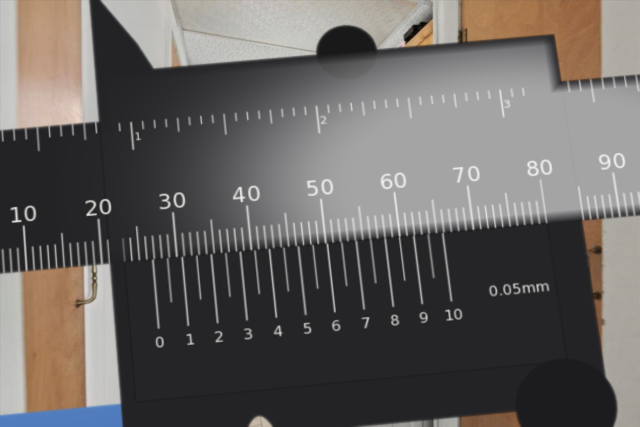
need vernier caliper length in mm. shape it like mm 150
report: mm 26.8
